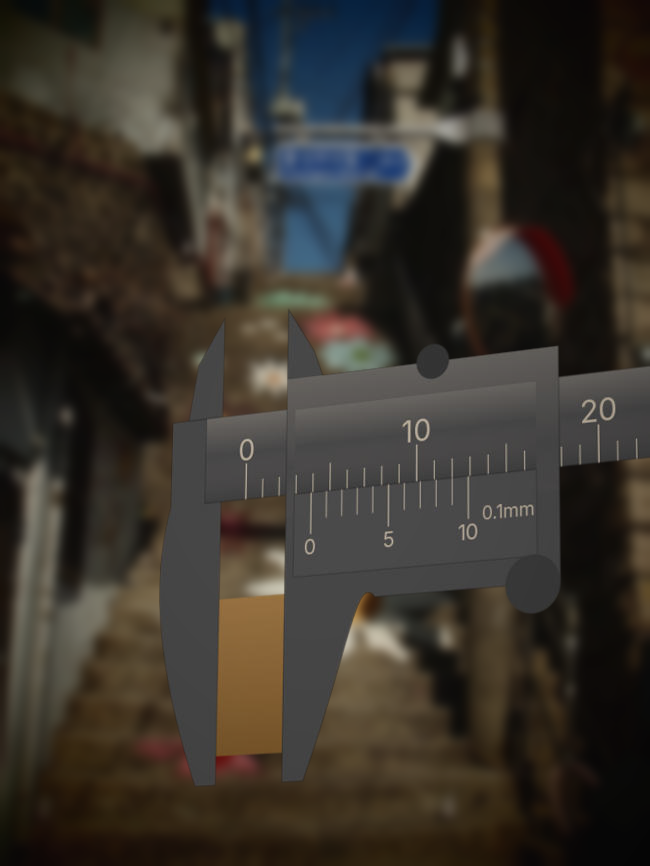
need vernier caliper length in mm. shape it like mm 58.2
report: mm 3.9
